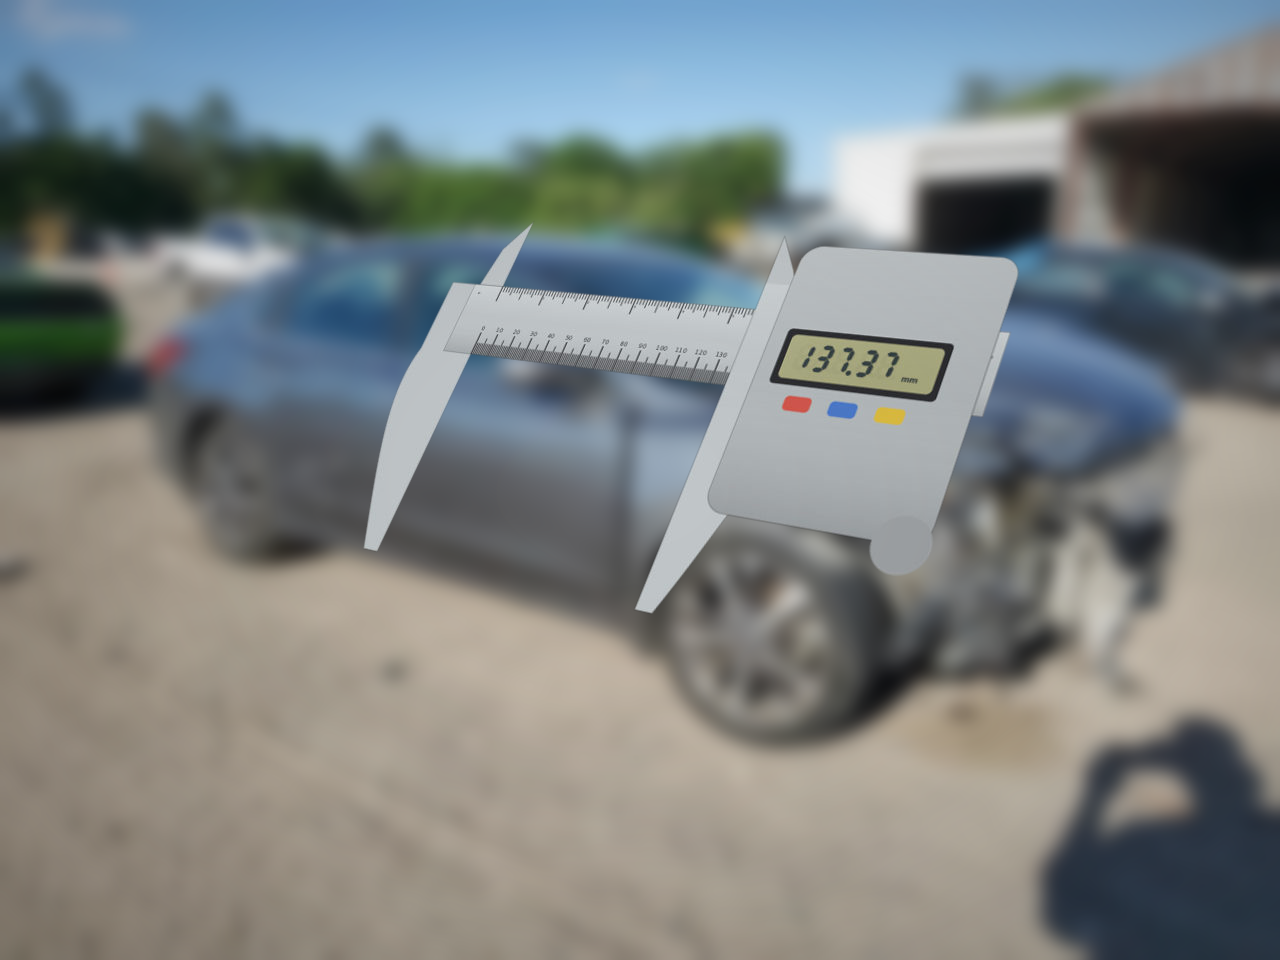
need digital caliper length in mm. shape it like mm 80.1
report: mm 137.37
